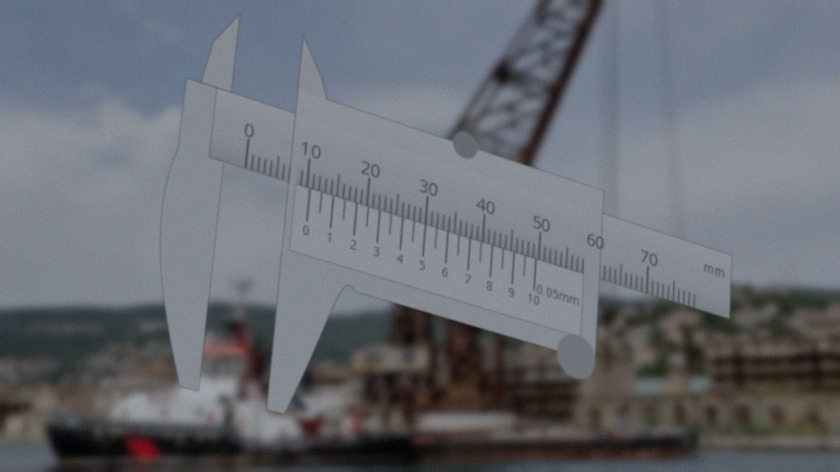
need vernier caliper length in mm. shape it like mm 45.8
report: mm 10.5
